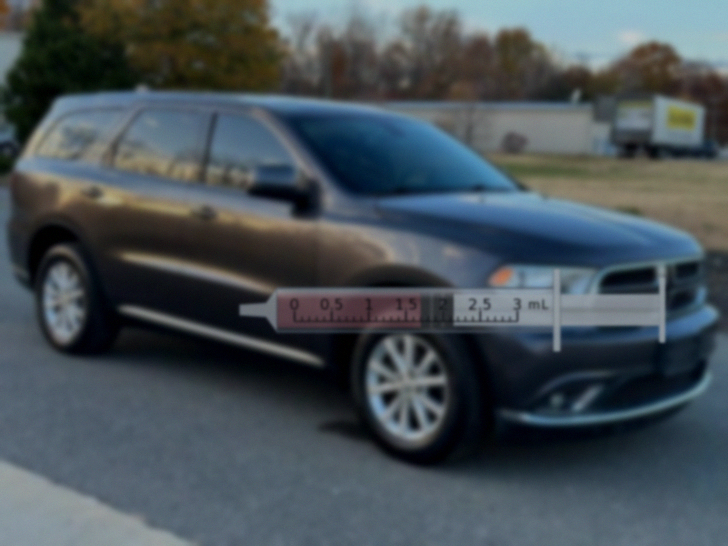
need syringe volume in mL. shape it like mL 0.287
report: mL 1.7
